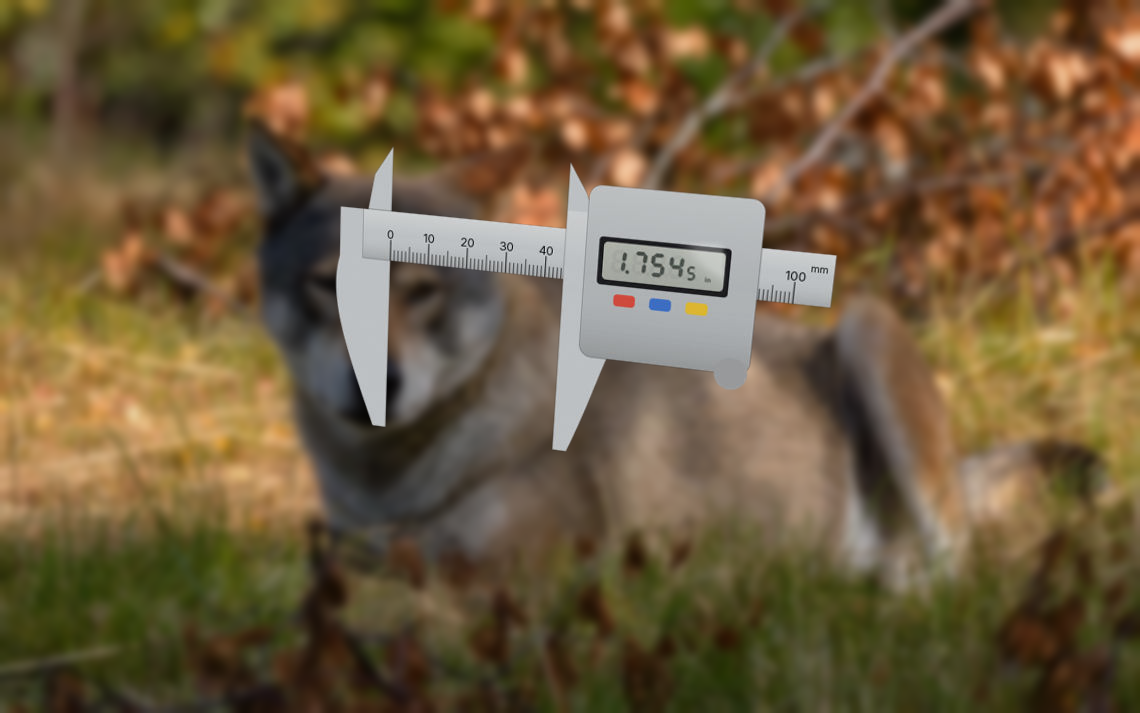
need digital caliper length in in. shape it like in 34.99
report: in 1.7545
